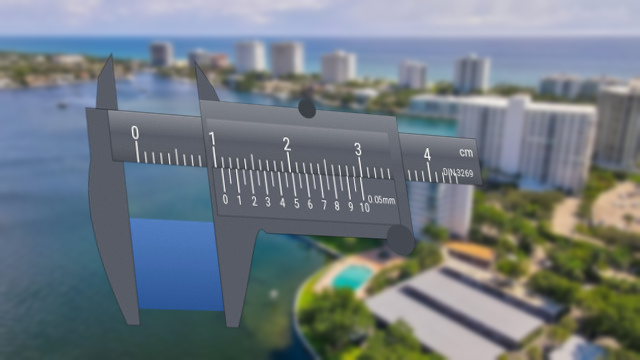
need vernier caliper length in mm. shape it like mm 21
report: mm 10.8
